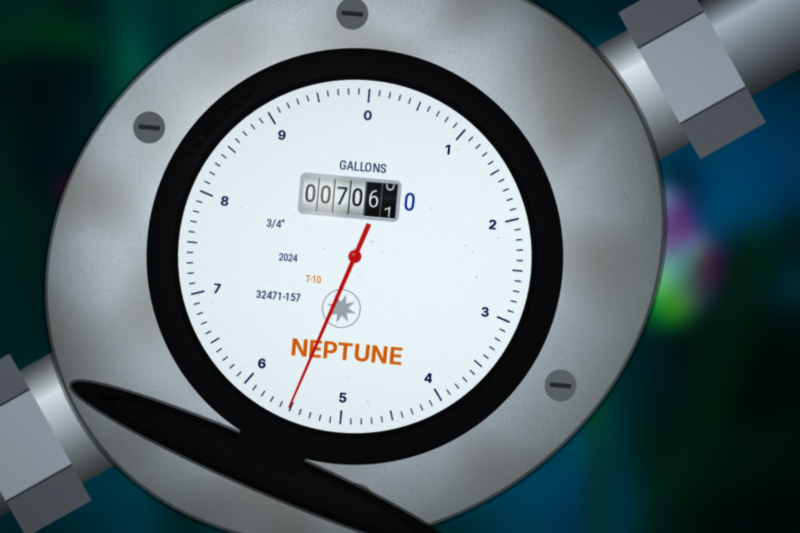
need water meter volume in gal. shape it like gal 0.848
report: gal 70605.5
